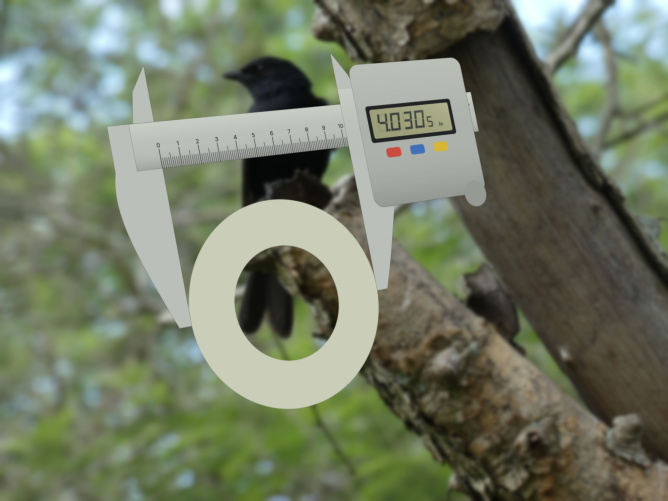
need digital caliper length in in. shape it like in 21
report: in 4.0305
